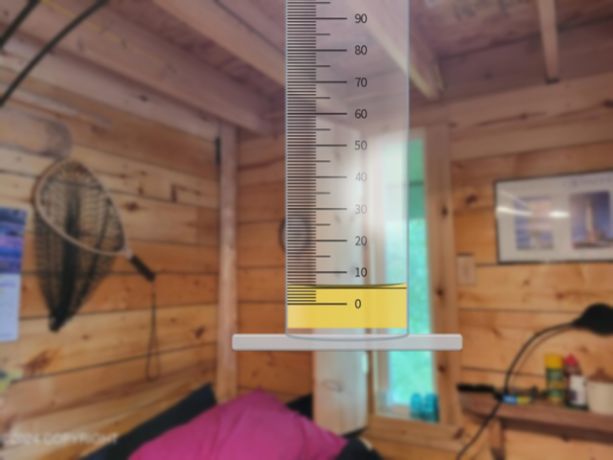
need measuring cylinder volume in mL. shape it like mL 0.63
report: mL 5
